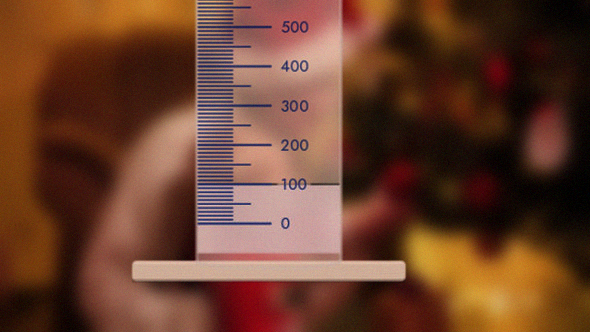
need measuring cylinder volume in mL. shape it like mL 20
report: mL 100
